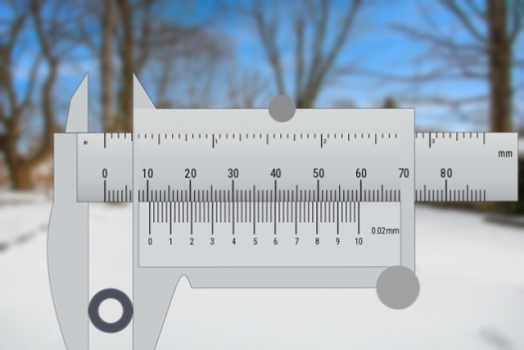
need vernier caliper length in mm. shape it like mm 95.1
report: mm 10.5
